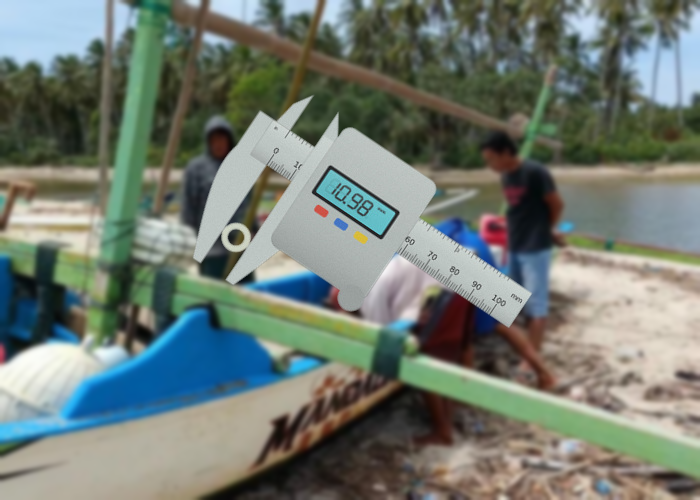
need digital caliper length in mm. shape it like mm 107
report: mm 10.98
